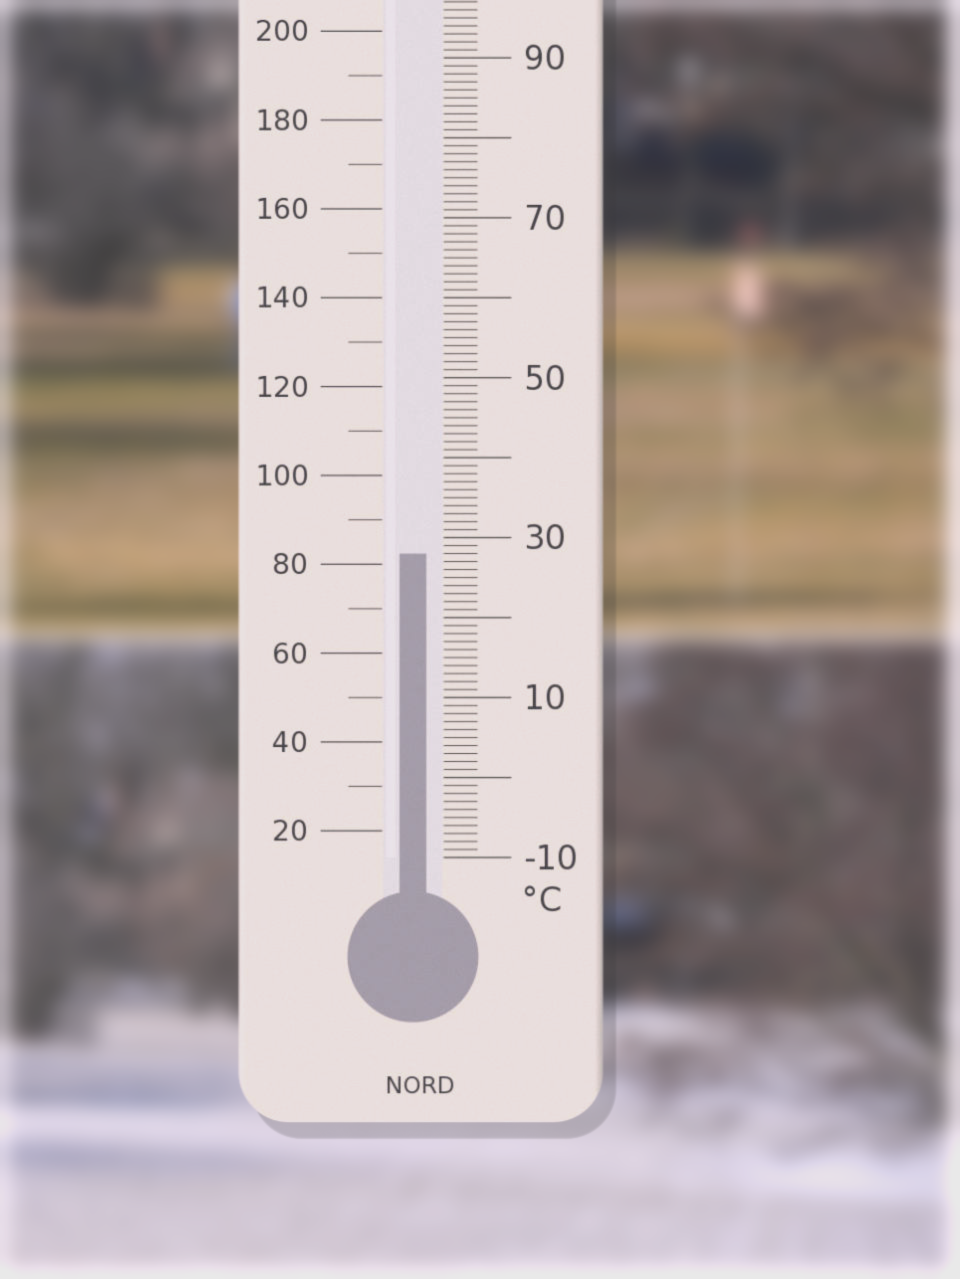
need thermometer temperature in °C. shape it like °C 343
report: °C 28
